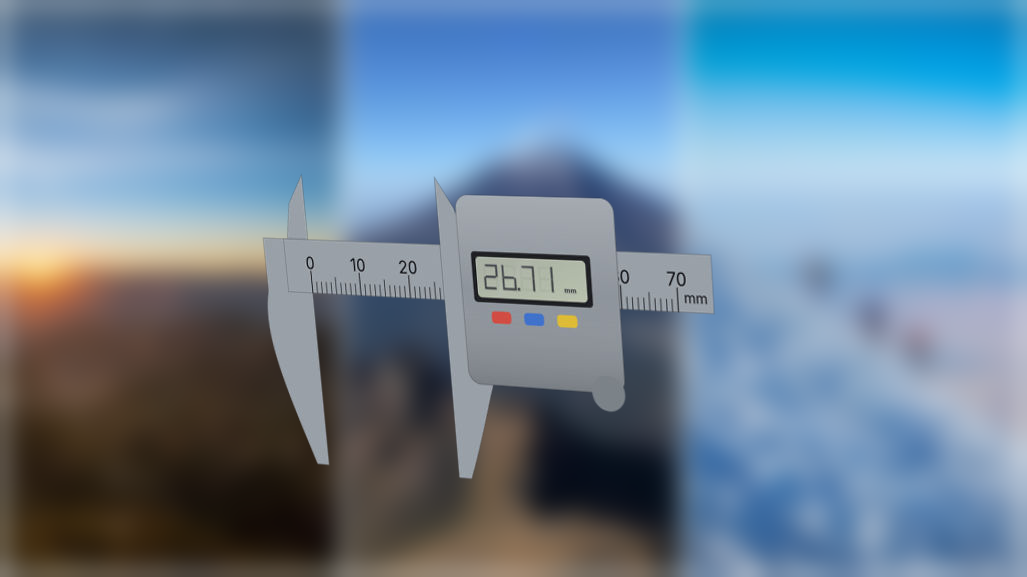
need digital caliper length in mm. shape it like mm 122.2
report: mm 26.71
